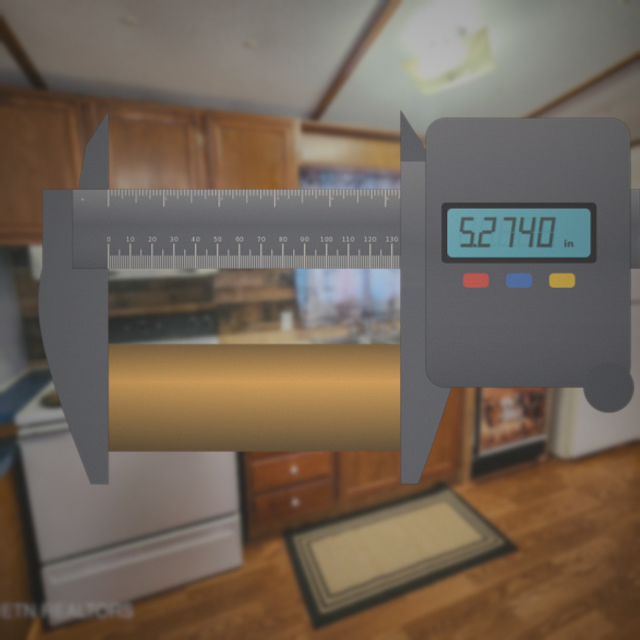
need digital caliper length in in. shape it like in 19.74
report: in 5.2740
